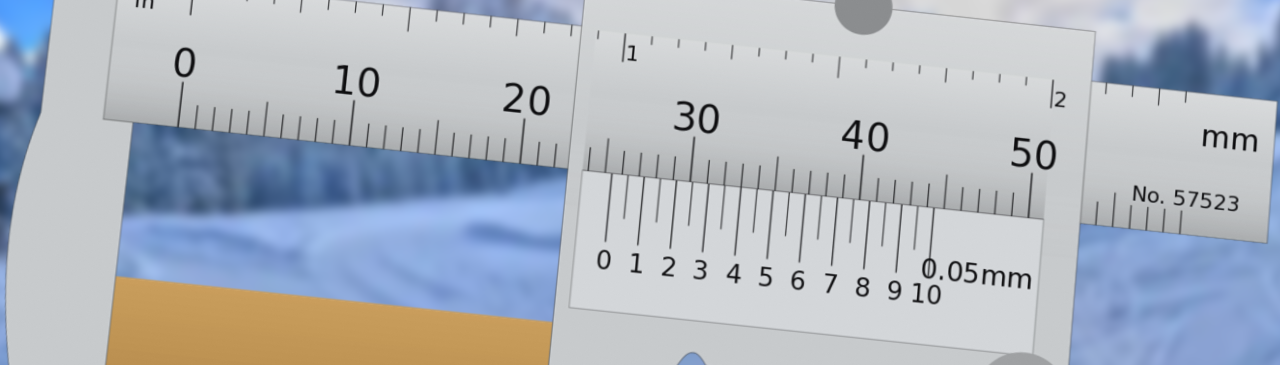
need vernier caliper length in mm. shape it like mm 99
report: mm 25.4
